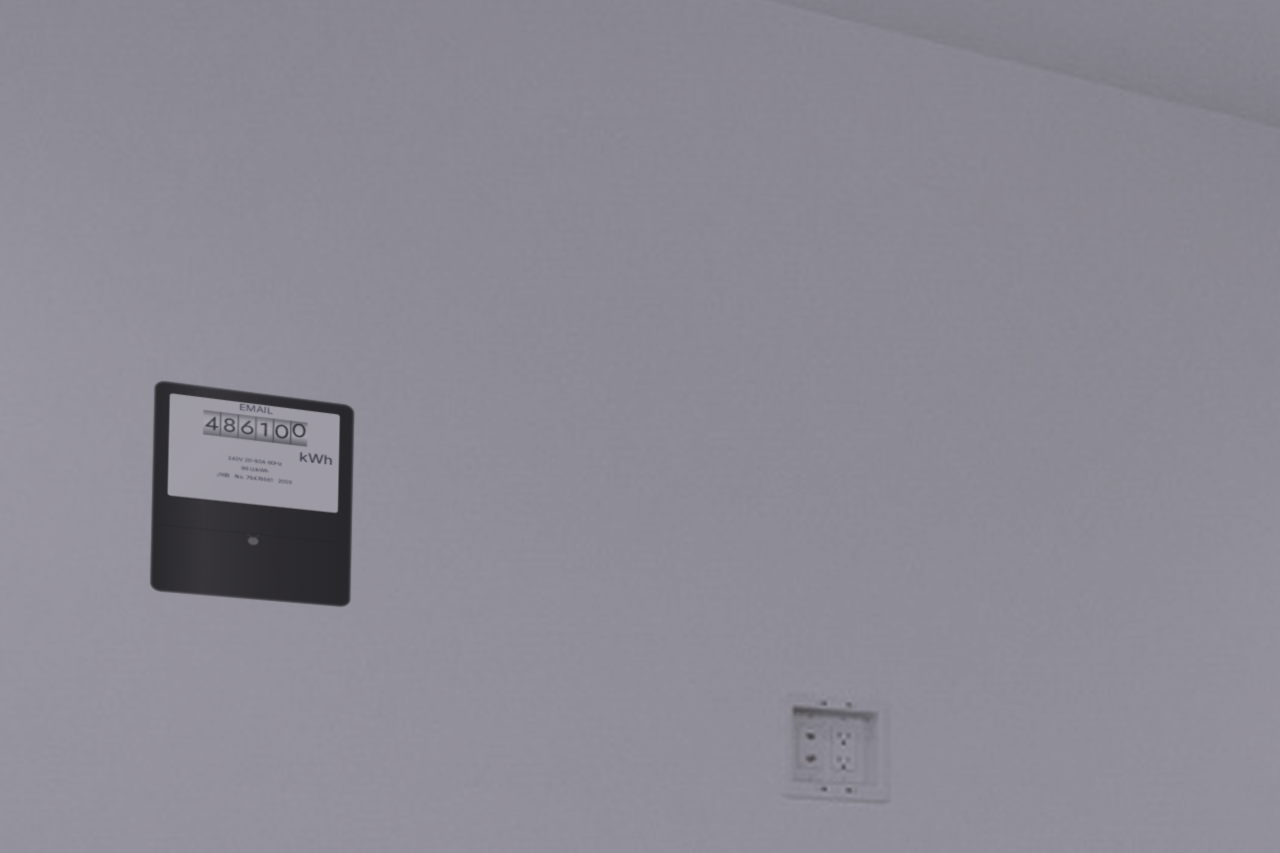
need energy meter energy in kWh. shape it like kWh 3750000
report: kWh 486100
